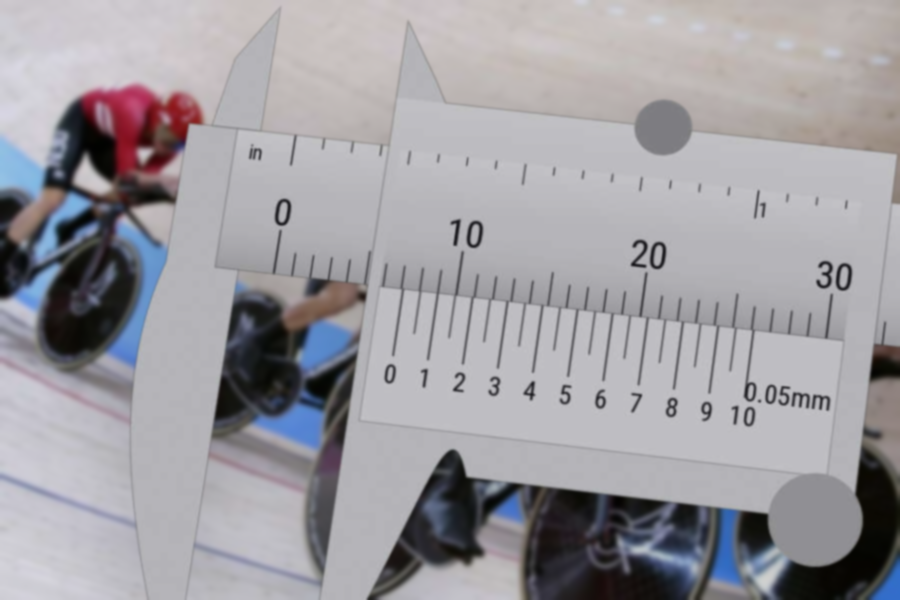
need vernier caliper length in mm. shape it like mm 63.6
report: mm 7.1
